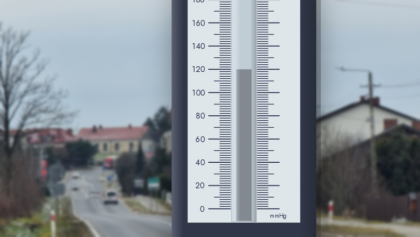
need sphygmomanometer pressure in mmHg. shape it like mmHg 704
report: mmHg 120
